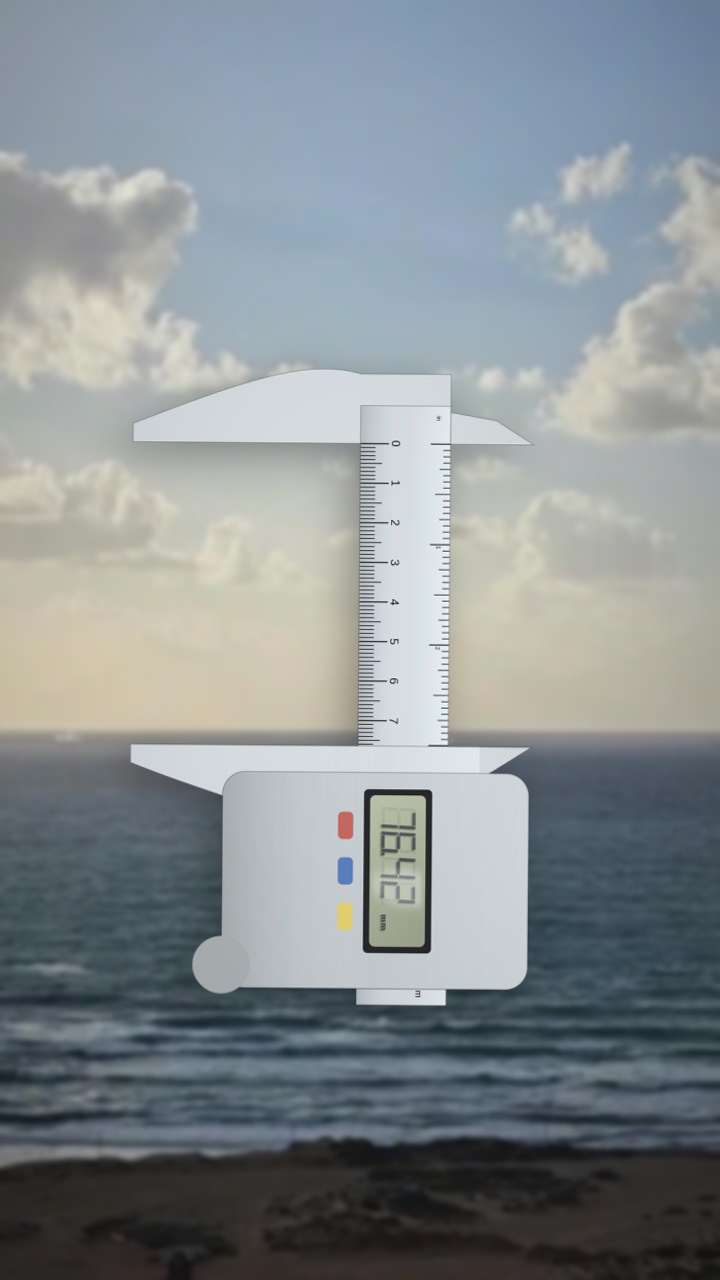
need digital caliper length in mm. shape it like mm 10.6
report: mm 76.42
